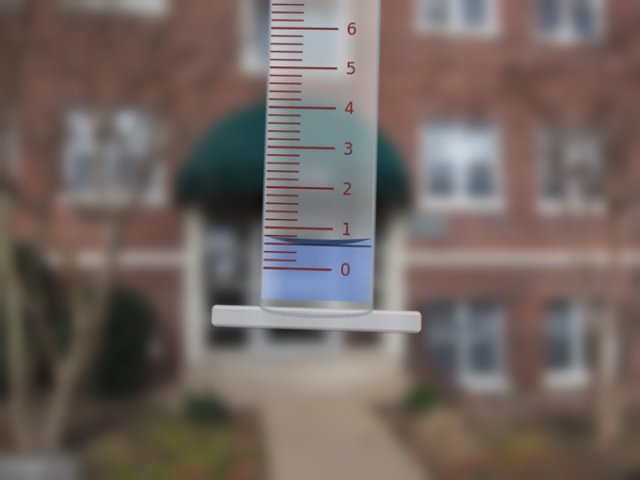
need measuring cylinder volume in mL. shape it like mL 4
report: mL 0.6
